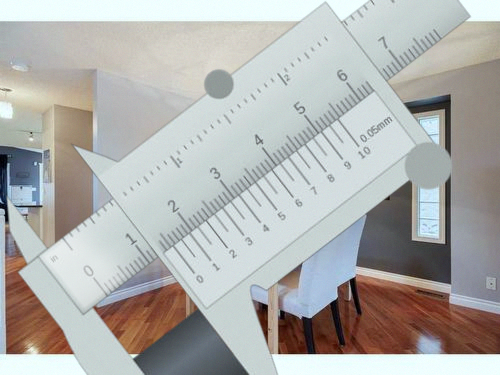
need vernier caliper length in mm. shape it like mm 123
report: mm 15.5
